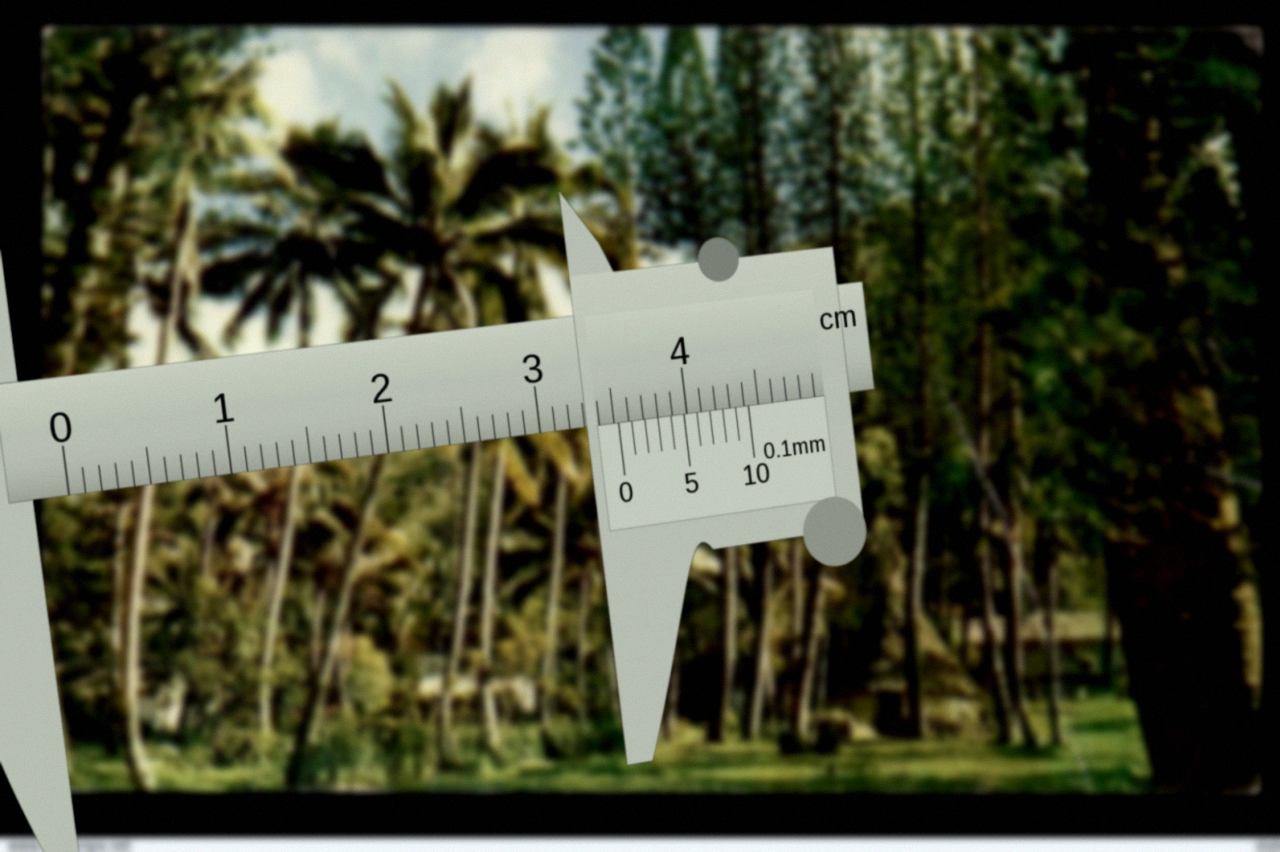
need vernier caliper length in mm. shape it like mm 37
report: mm 35.3
